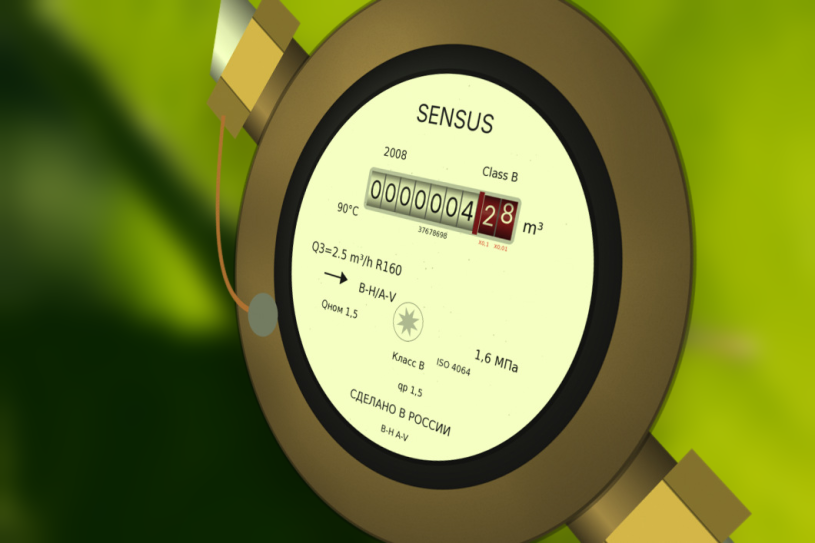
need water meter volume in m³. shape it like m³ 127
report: m³ 4.28
